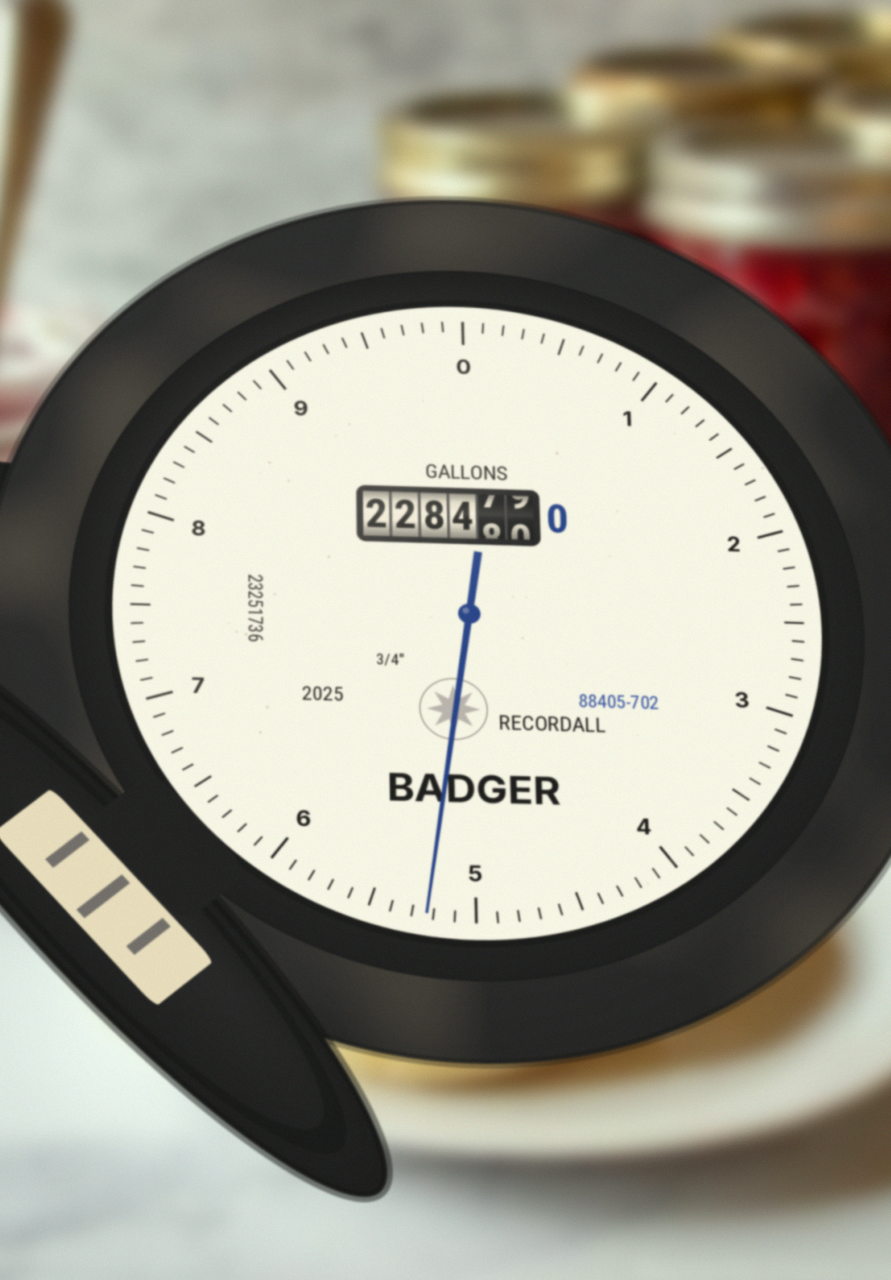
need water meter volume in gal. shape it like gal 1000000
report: gal 2284795.2
